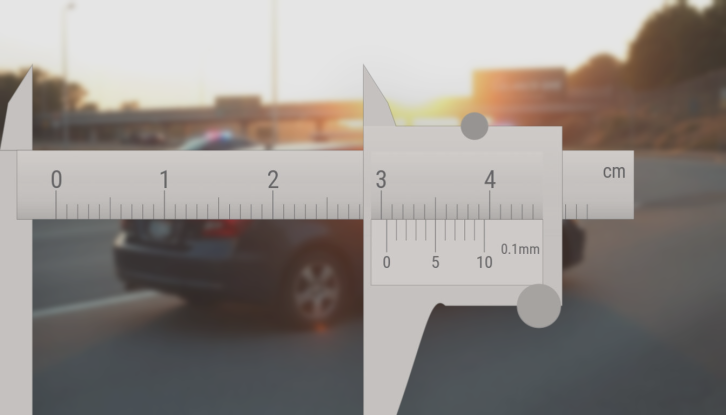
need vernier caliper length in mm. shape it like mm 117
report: mm 30.5
